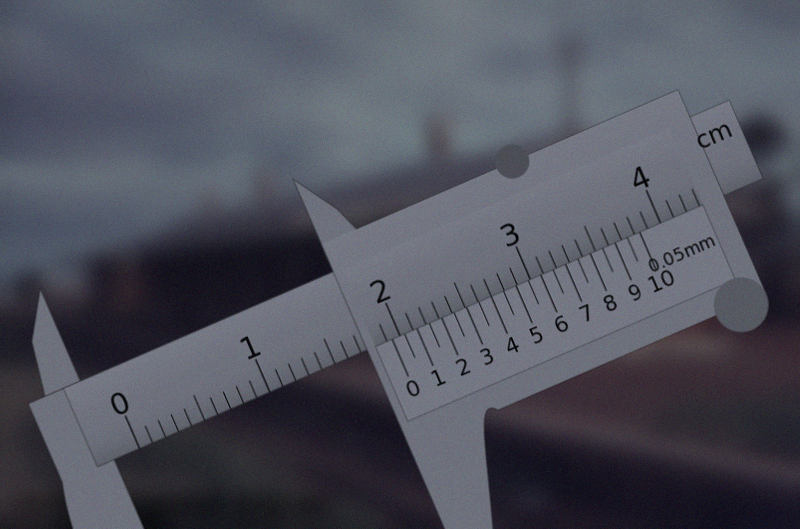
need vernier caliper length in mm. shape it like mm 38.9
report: mm 19.4
